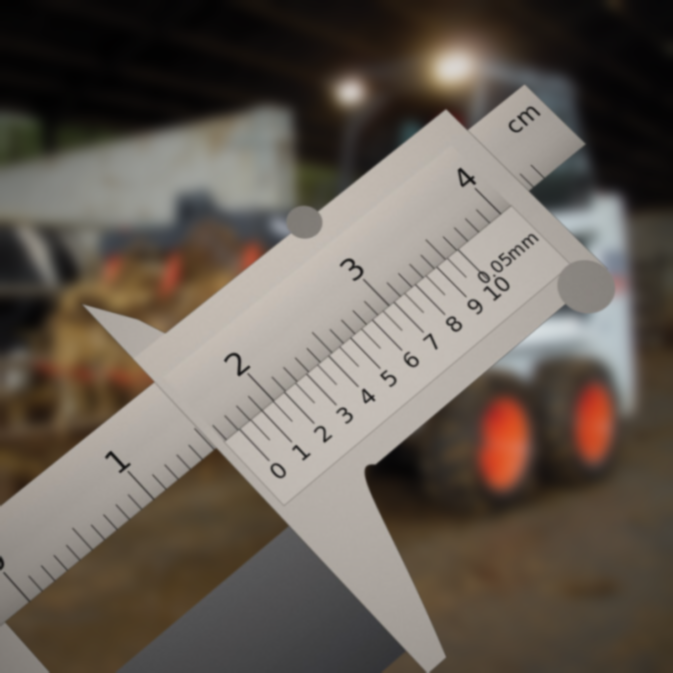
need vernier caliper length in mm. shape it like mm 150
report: mm 17.1
